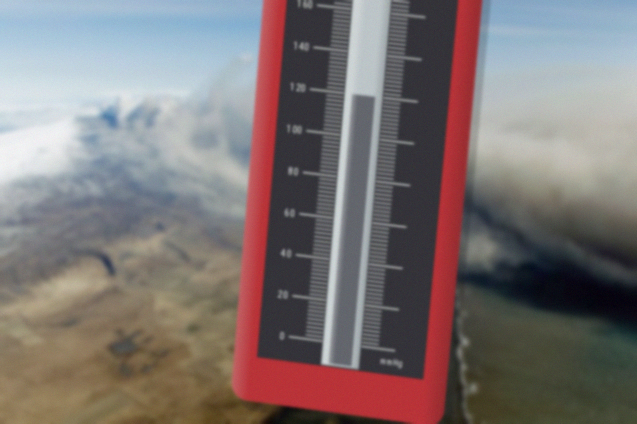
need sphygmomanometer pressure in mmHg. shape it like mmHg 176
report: mmHg 120
